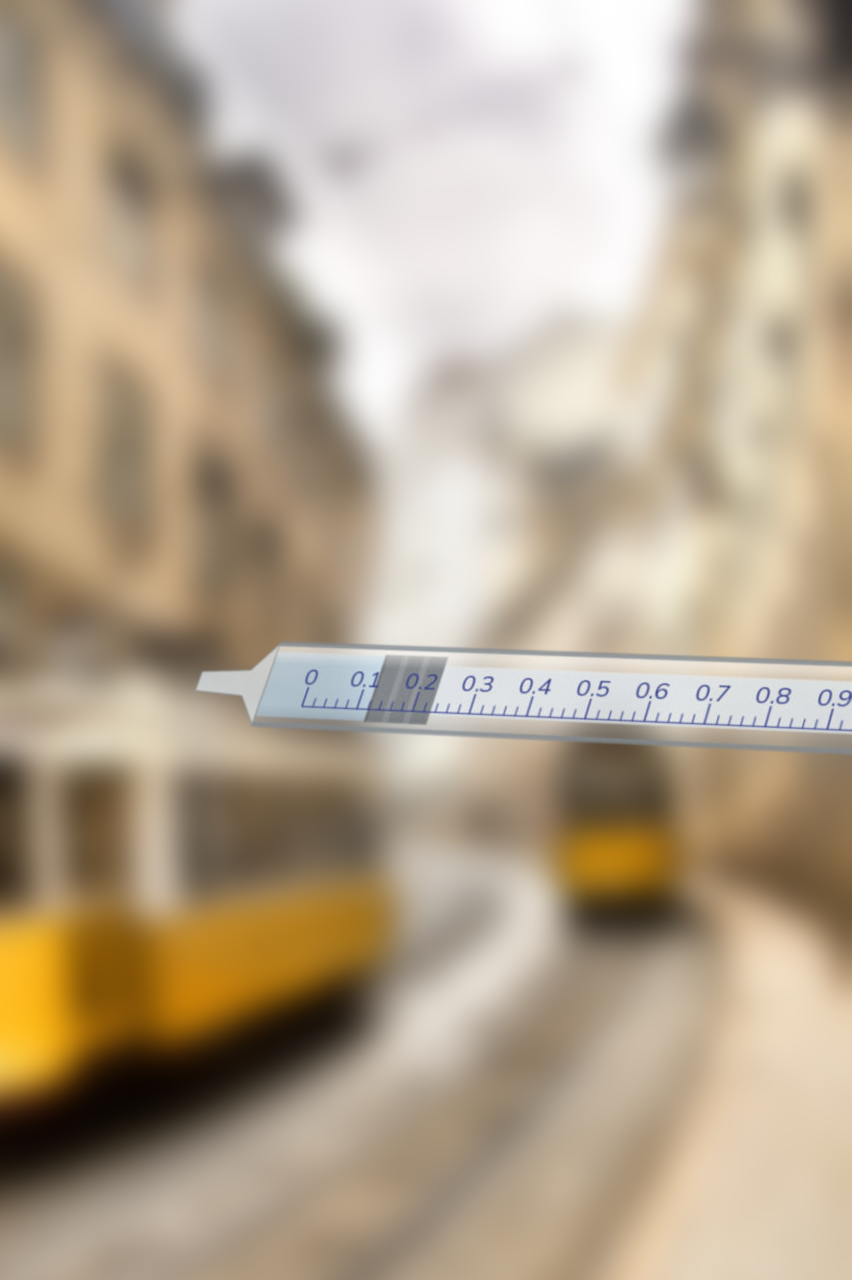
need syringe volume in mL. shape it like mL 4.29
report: mL 0.12
